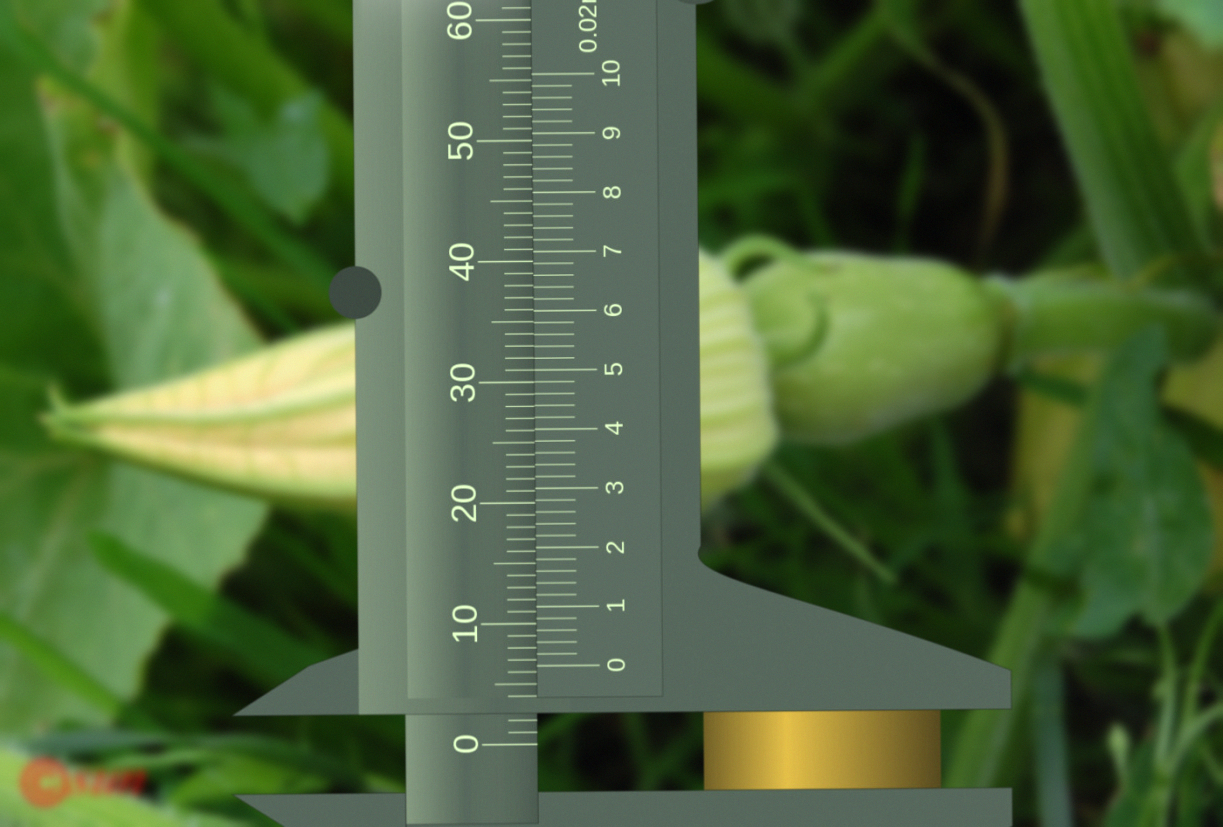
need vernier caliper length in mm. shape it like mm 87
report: mm 6.5
